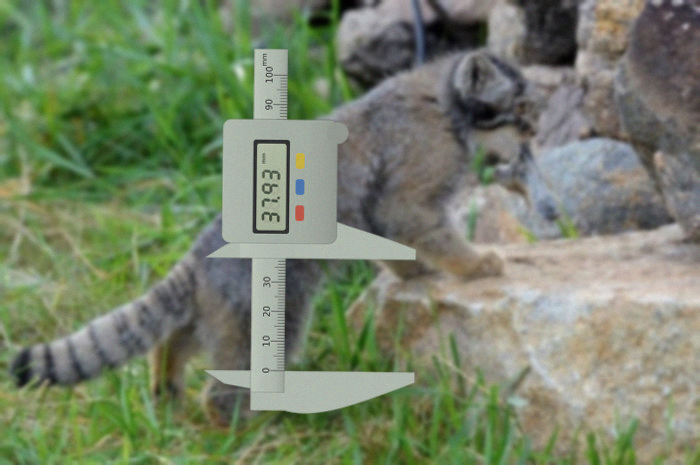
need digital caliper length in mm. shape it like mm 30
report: mm 37.93
